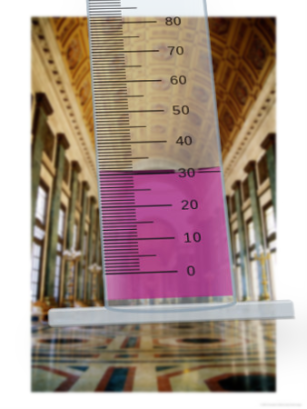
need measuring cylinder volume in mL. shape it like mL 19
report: mL 30
